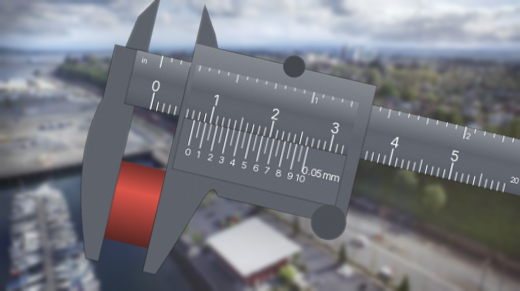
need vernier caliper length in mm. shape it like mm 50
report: mm 7.4
